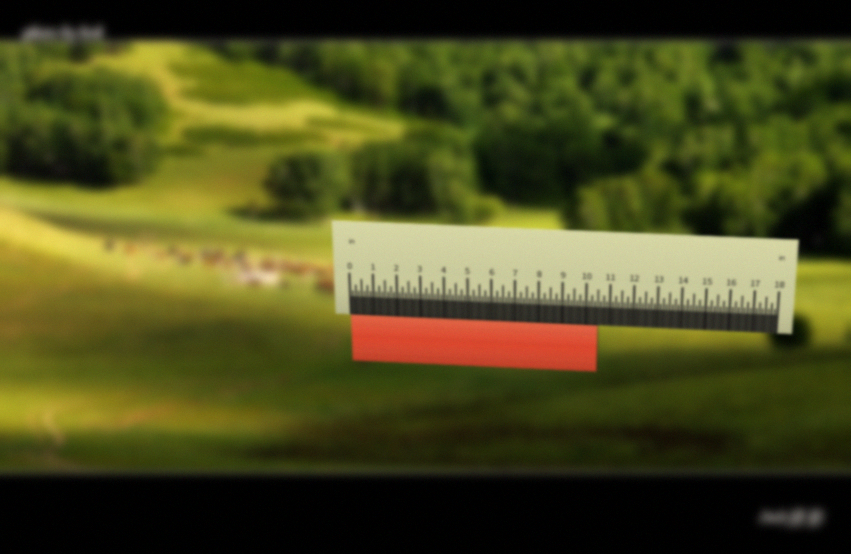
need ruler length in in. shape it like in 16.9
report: in 10.5
